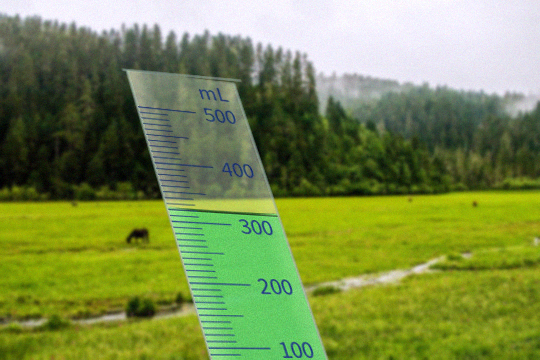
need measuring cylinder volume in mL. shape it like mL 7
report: mL 320
